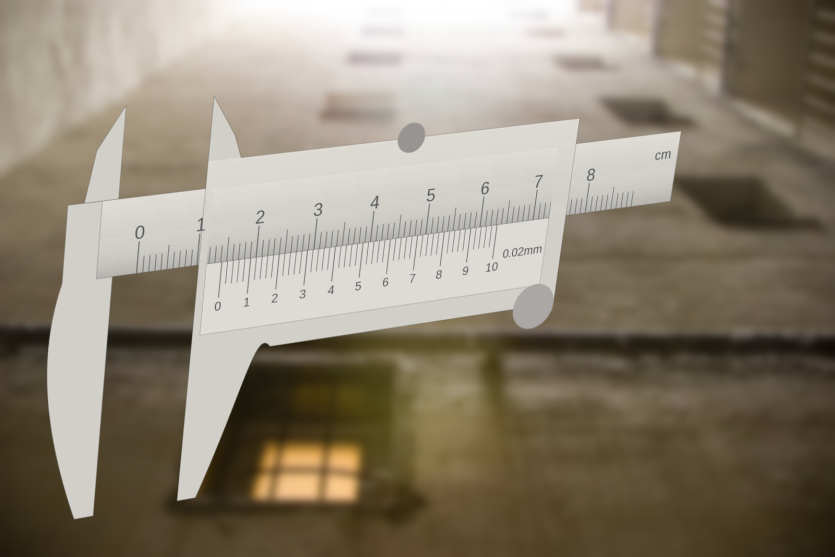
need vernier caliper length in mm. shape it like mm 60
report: mm 14.2
